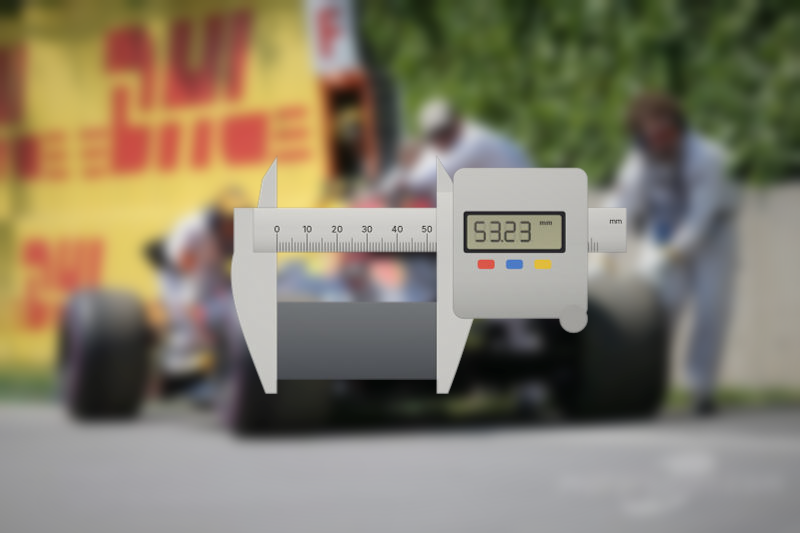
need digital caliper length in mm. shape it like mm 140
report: mm 53.23
